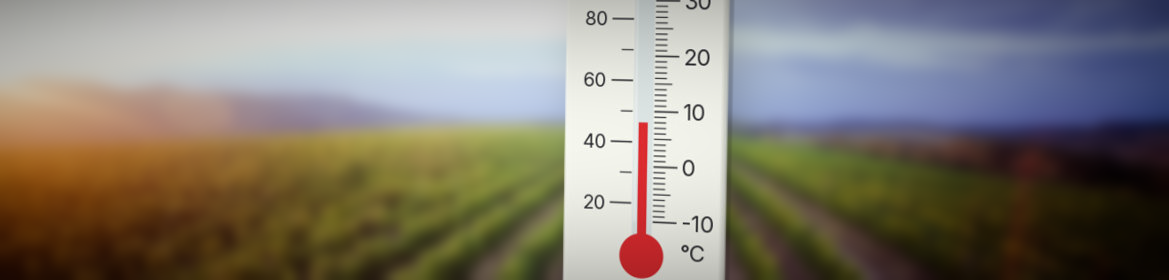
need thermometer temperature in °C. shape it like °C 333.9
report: °C 8
